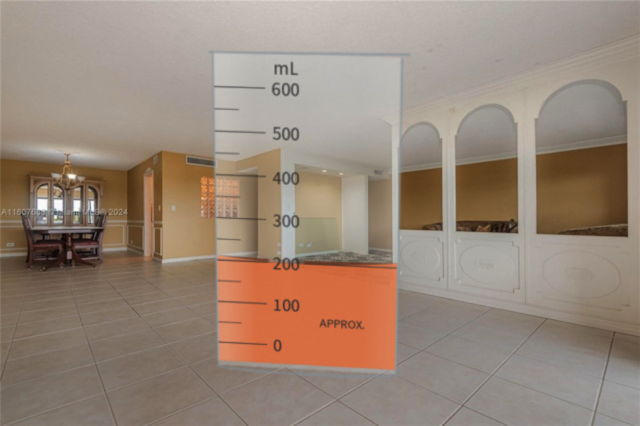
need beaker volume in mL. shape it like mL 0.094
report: mL 200
